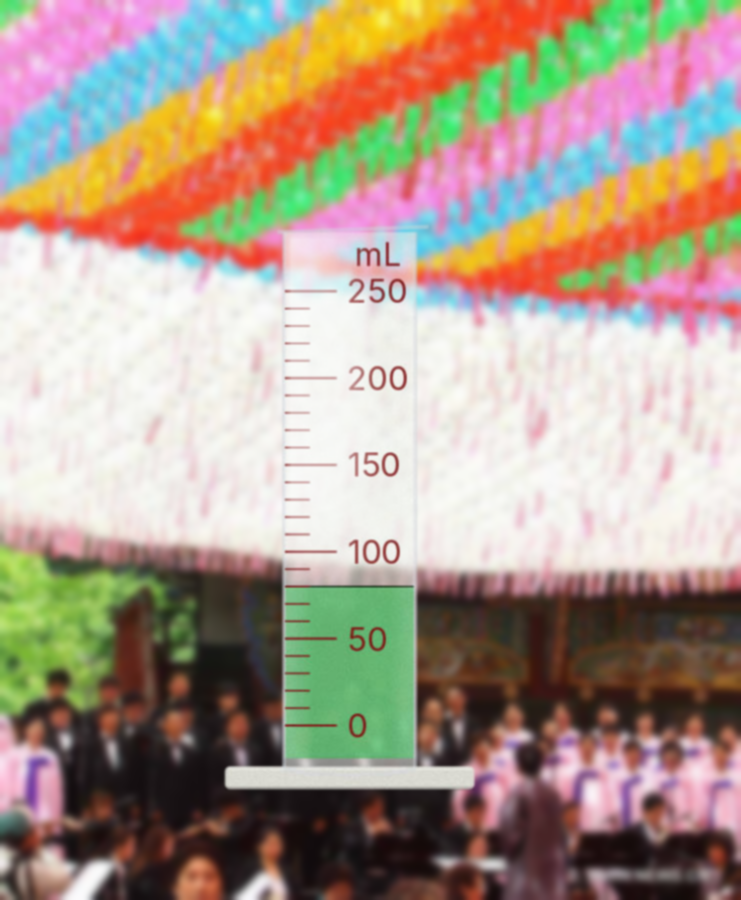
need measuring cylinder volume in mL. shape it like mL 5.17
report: mL 80
